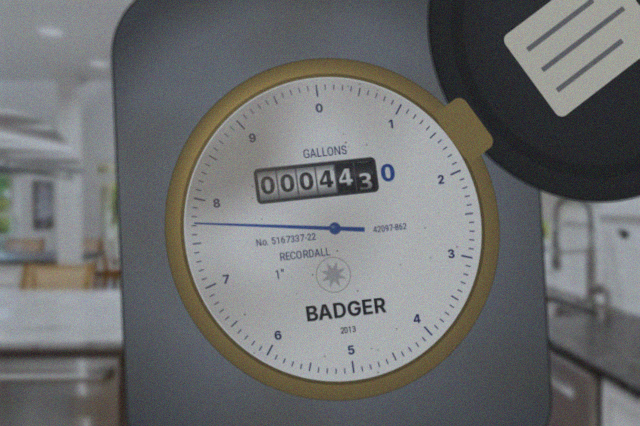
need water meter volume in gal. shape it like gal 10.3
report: gal 4427.7
